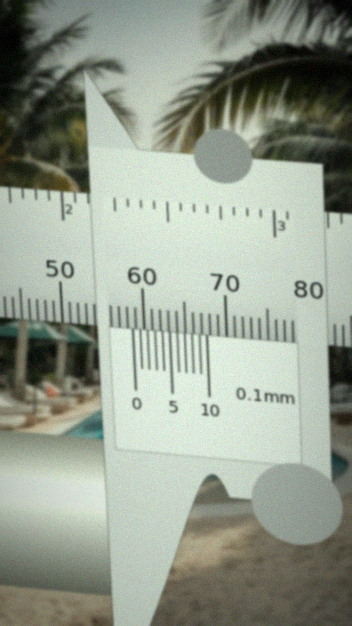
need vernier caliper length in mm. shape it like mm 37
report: mm 58.6
